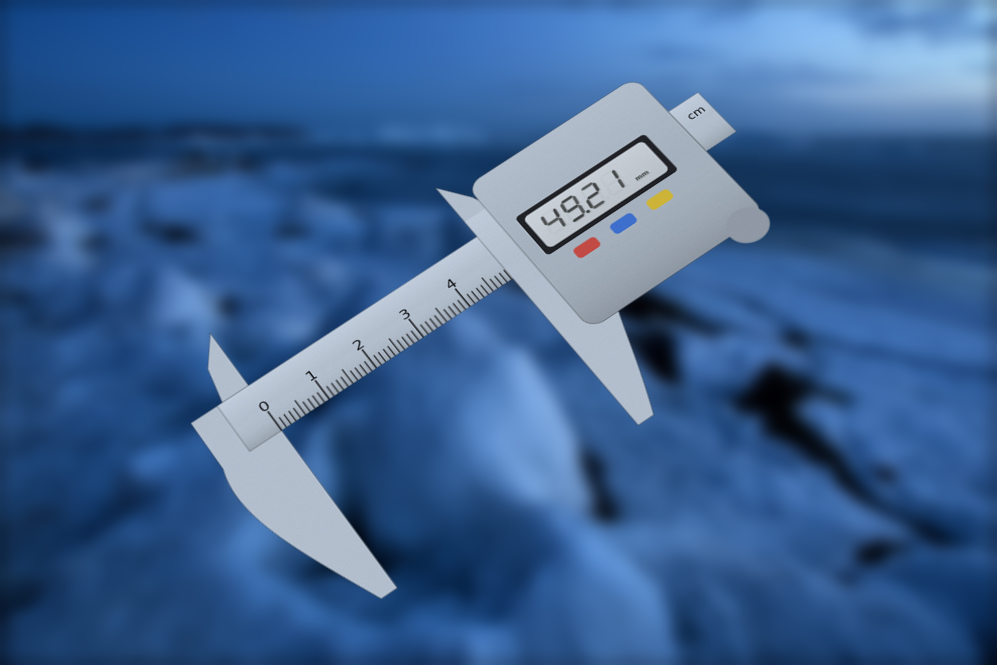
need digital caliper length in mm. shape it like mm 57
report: mm 49.21
